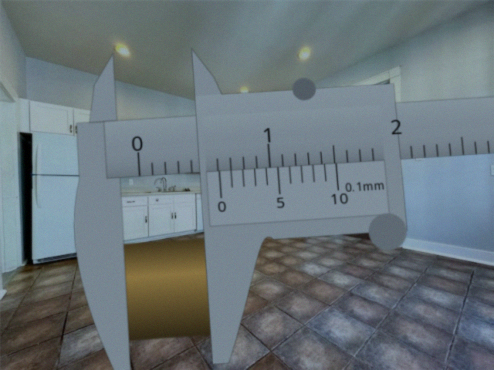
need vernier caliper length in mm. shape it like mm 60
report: mm 6.1
